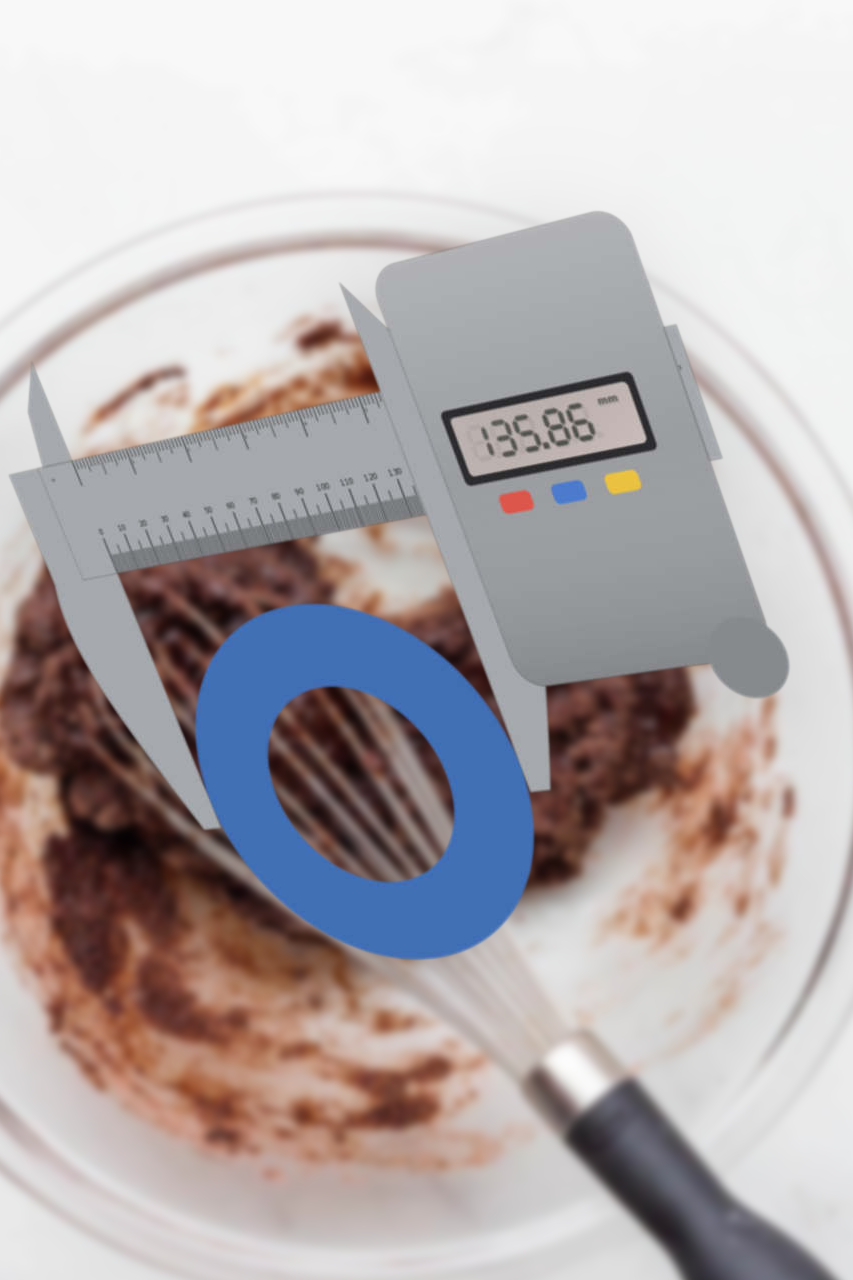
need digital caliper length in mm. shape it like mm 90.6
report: mm 135.86
